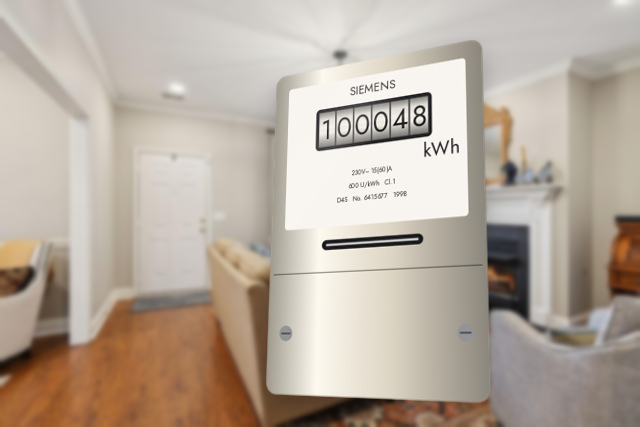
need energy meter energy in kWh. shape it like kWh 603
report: kWh 100048
